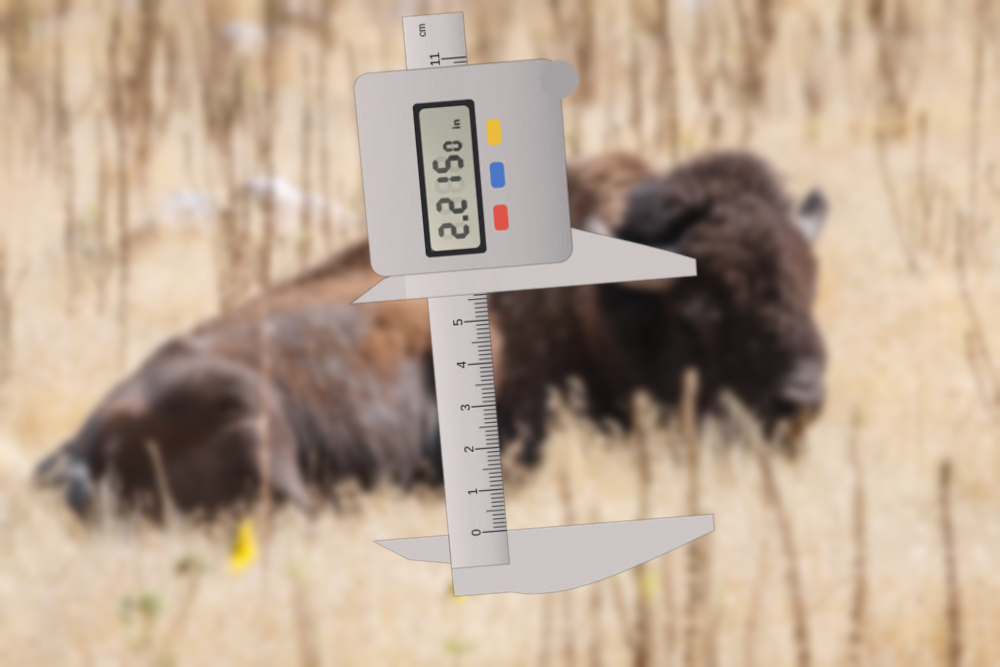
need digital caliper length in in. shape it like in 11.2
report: in 2.2150
